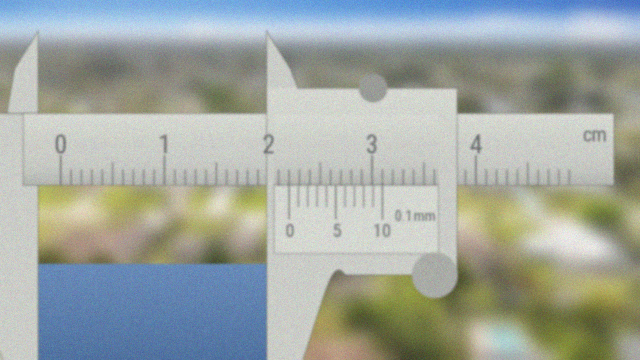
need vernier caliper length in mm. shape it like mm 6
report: mm 22.0
